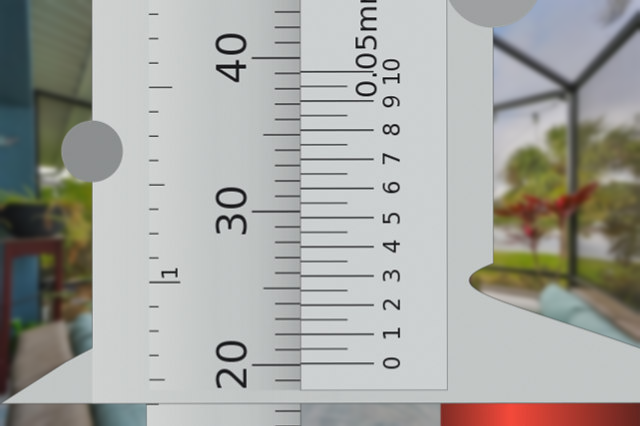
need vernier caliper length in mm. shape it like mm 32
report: mm 20.1
